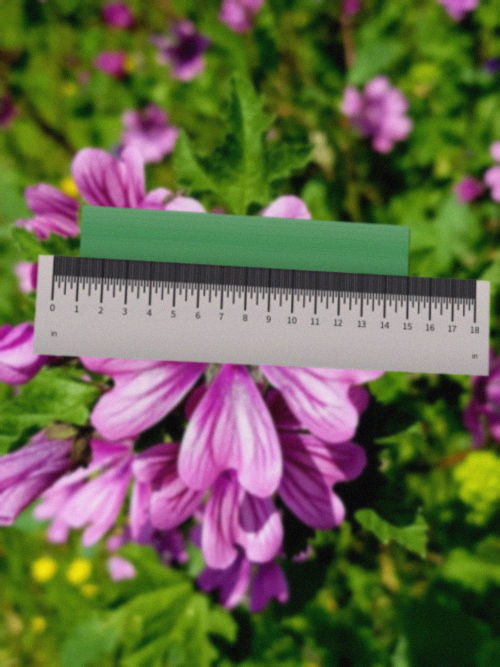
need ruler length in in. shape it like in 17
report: in 14
